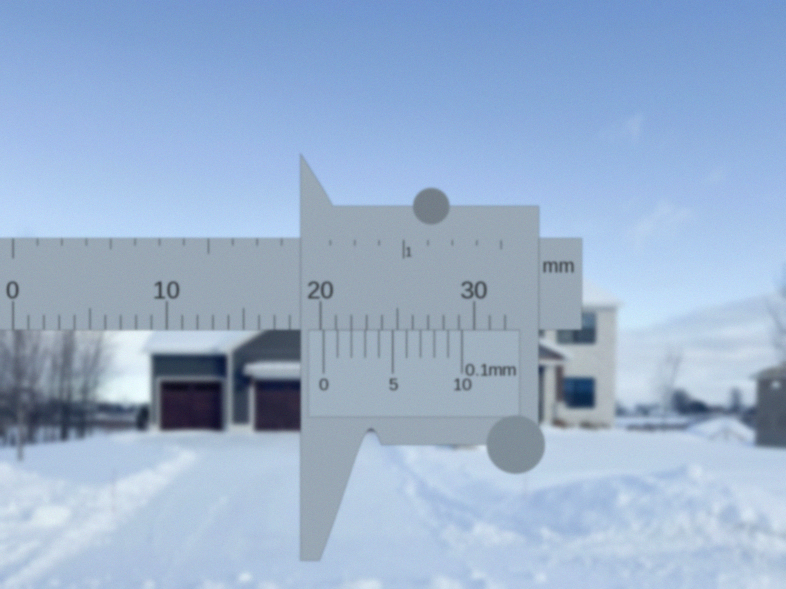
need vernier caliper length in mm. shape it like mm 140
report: mm 20.2
